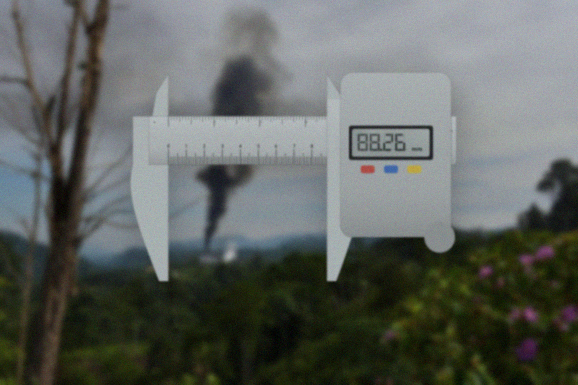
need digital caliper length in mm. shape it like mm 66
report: mm 88.26
